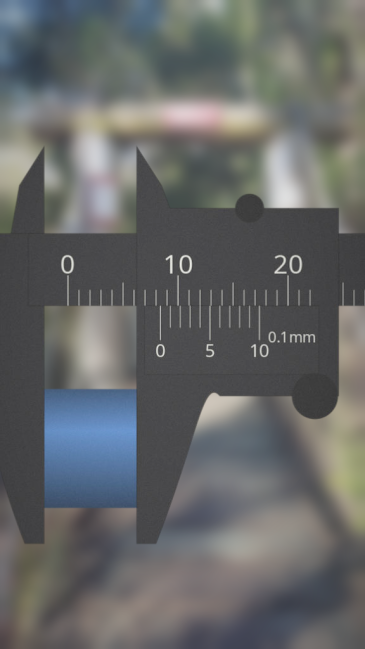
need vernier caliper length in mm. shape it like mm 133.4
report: mm 8.4
